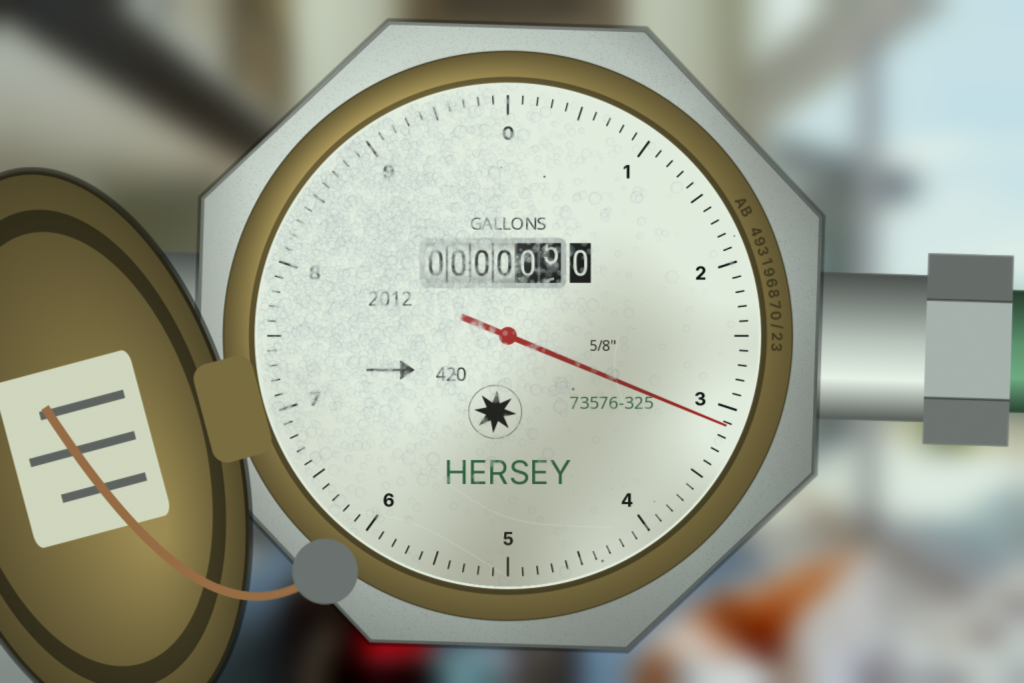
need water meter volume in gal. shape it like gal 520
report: gal 53.1
